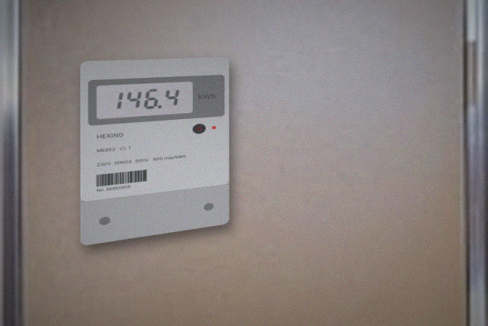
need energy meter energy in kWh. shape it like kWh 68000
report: kWh 146.4
